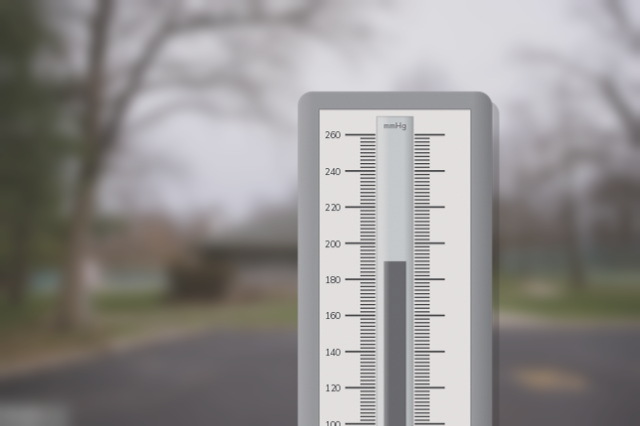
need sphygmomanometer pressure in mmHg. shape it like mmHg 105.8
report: mmHg 190
